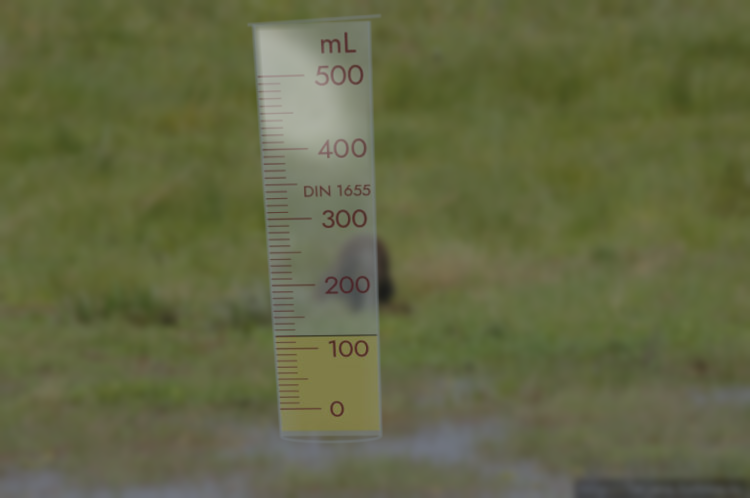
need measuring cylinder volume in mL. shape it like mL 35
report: mL 120
